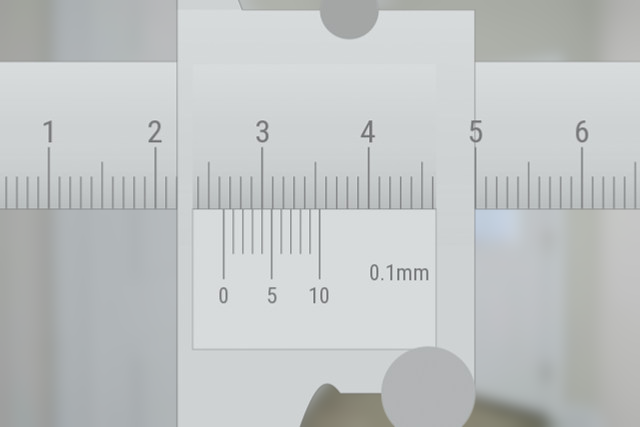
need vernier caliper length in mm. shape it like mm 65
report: mm 26.4
